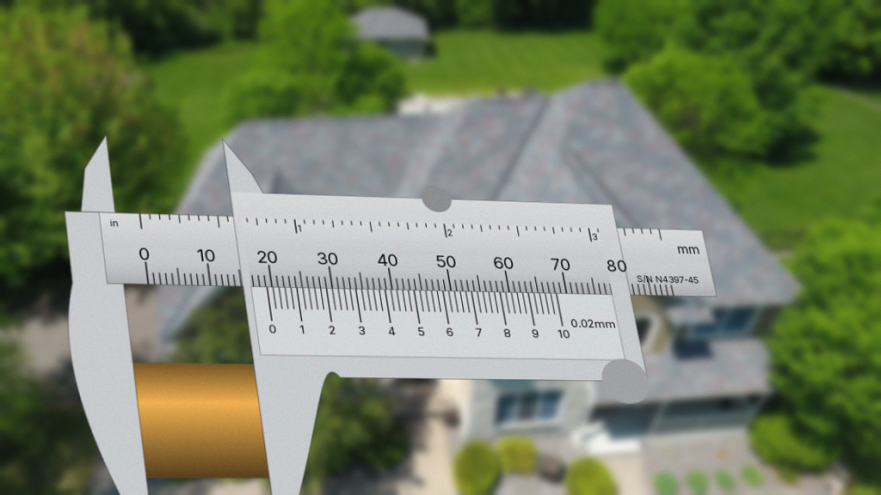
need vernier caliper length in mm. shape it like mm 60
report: mm 19.2
